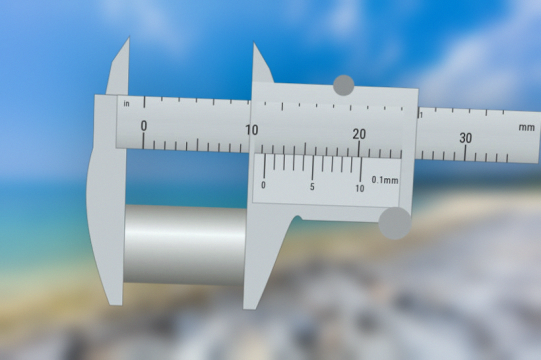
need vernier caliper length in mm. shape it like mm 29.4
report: mm 11.3
